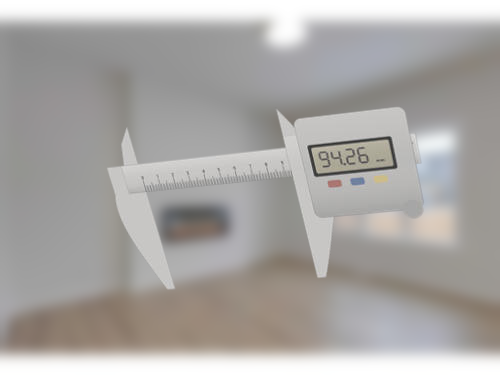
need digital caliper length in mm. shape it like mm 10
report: mm 94.26
